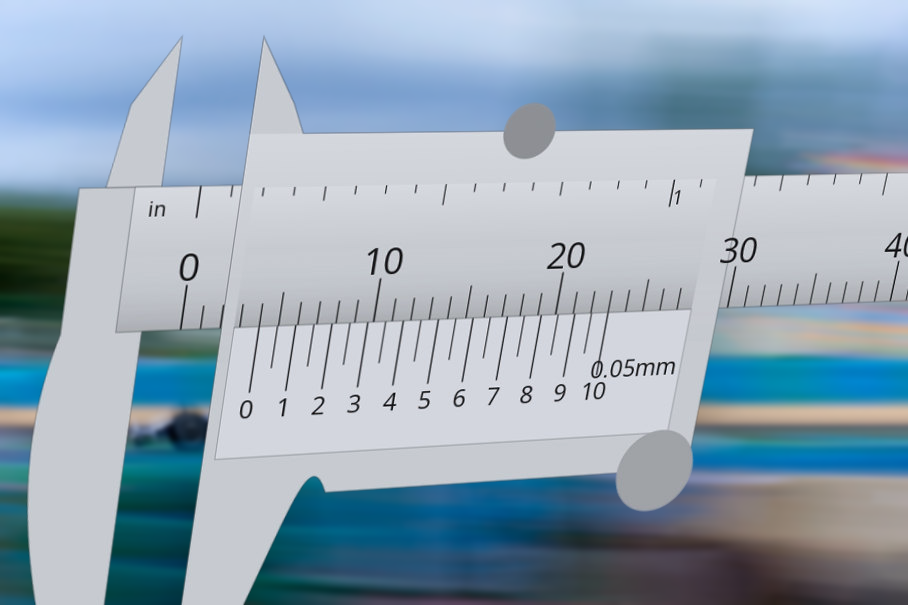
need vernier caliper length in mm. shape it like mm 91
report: mm 4.0
